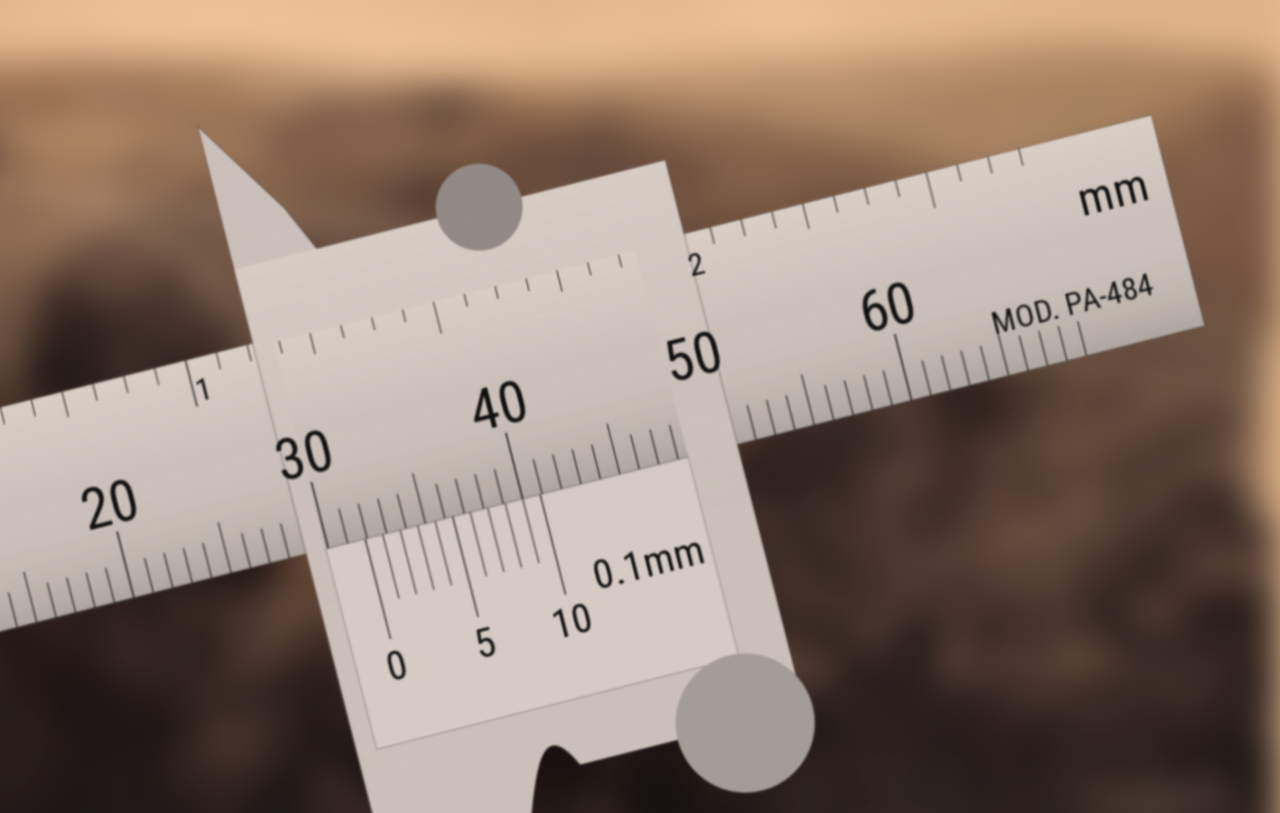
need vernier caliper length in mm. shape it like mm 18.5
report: mm 31.9
